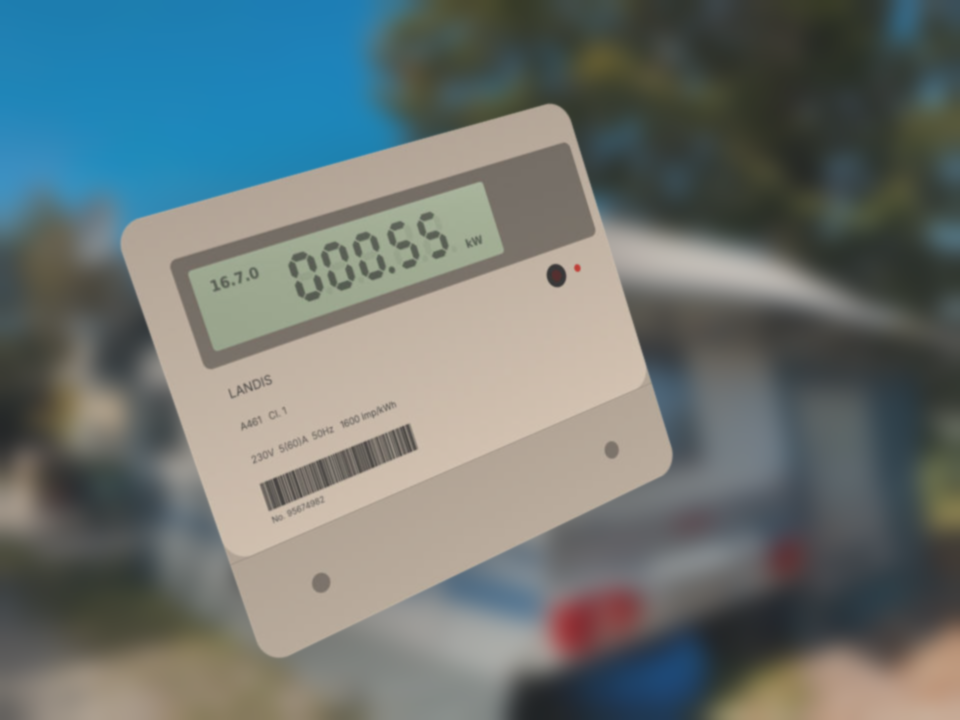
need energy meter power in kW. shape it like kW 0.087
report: kW 0.55
